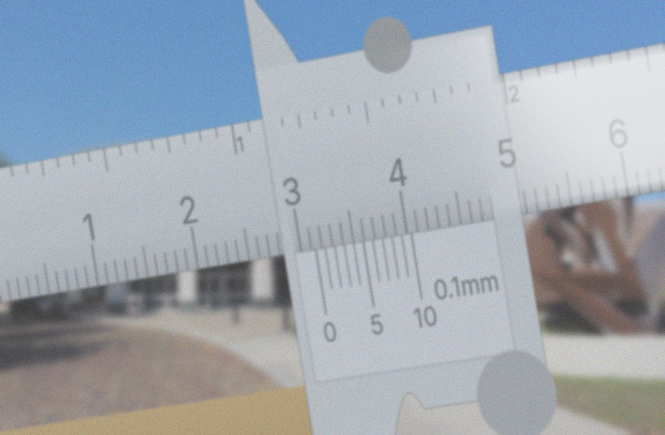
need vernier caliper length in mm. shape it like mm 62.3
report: mm 31.4
